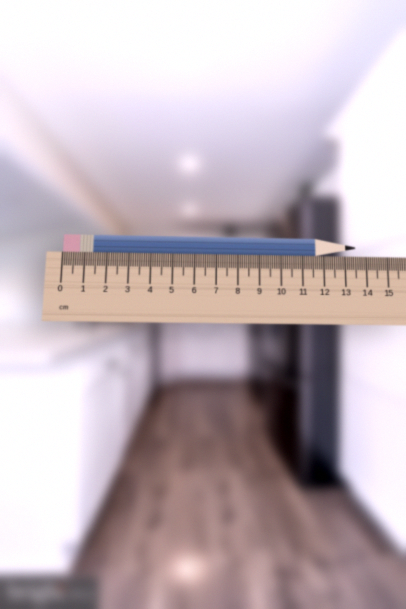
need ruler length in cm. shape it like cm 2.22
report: cm 13.5
